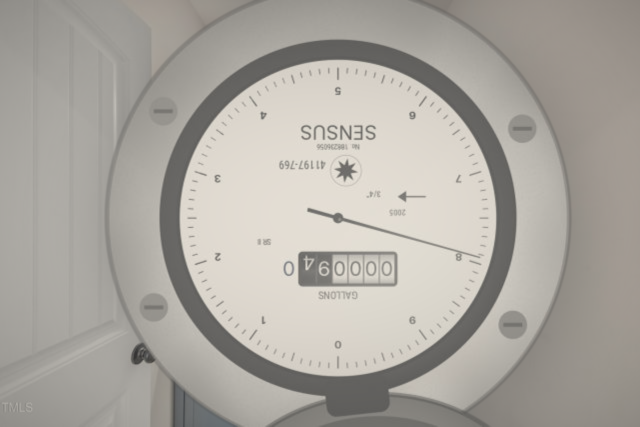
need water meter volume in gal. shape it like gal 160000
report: gal 937.9
